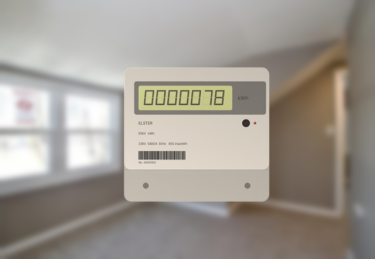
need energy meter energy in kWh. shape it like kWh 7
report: kWh 78
